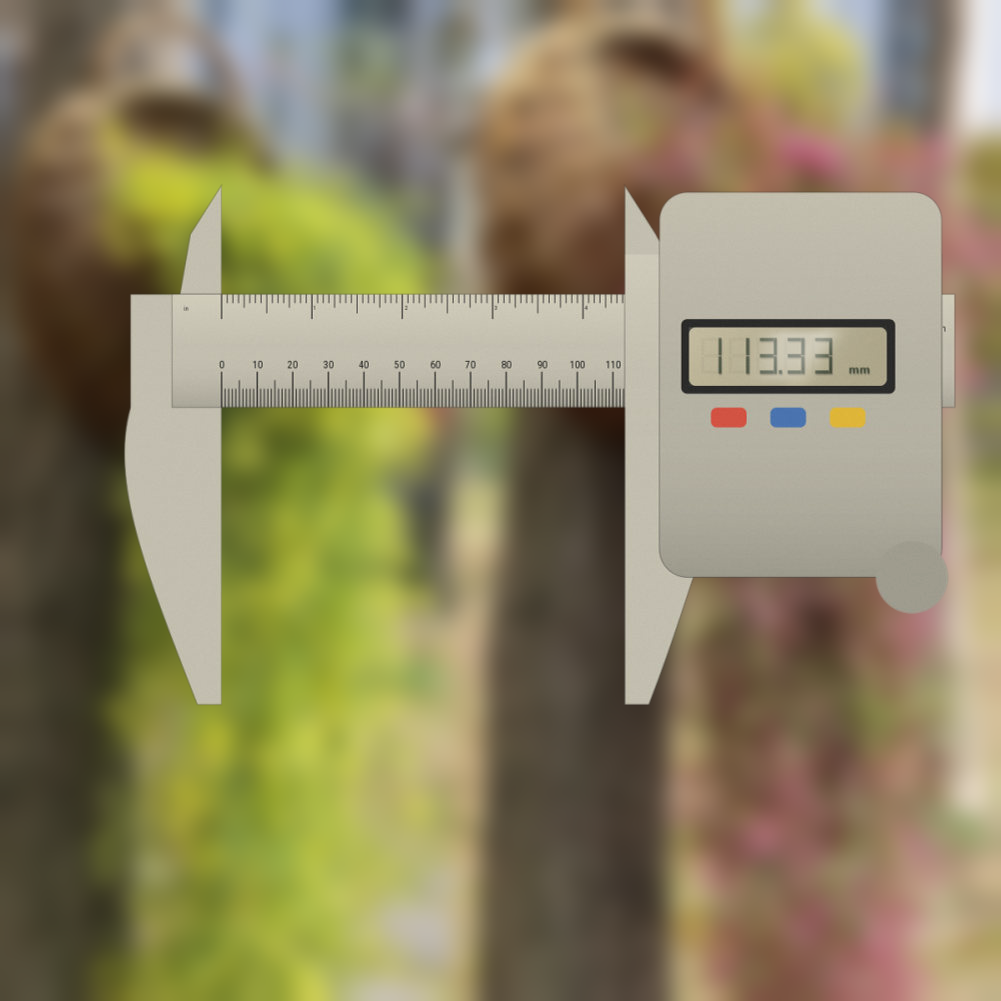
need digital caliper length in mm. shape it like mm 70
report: mm 113.33
